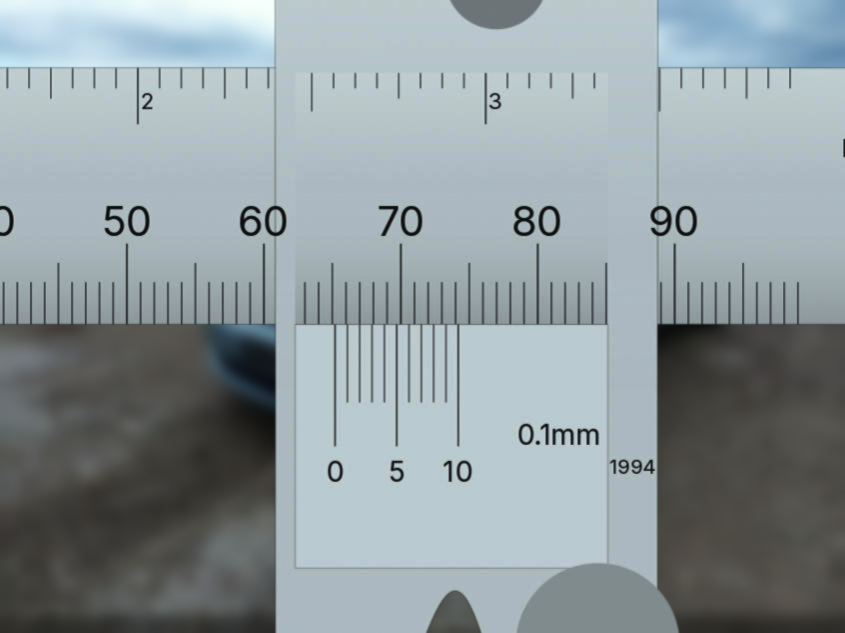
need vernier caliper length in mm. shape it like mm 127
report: mm 65.2
